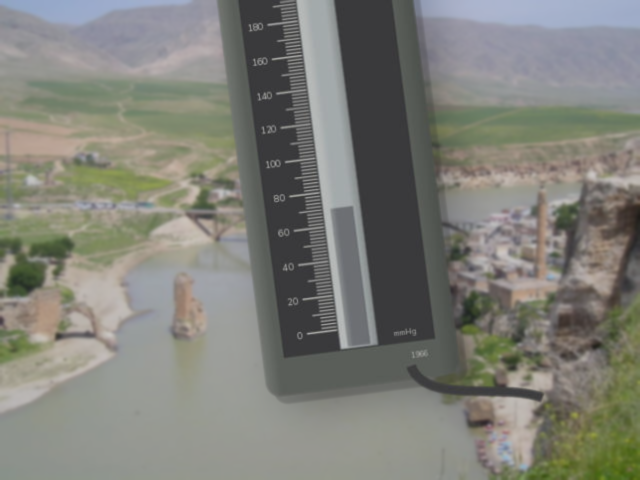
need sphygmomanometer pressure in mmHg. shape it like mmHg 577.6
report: mmHg 70
